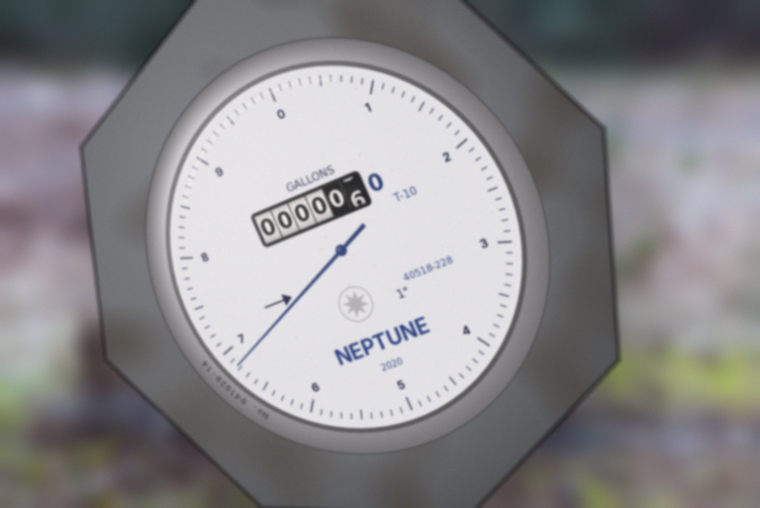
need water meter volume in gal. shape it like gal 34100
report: gal 56.8
